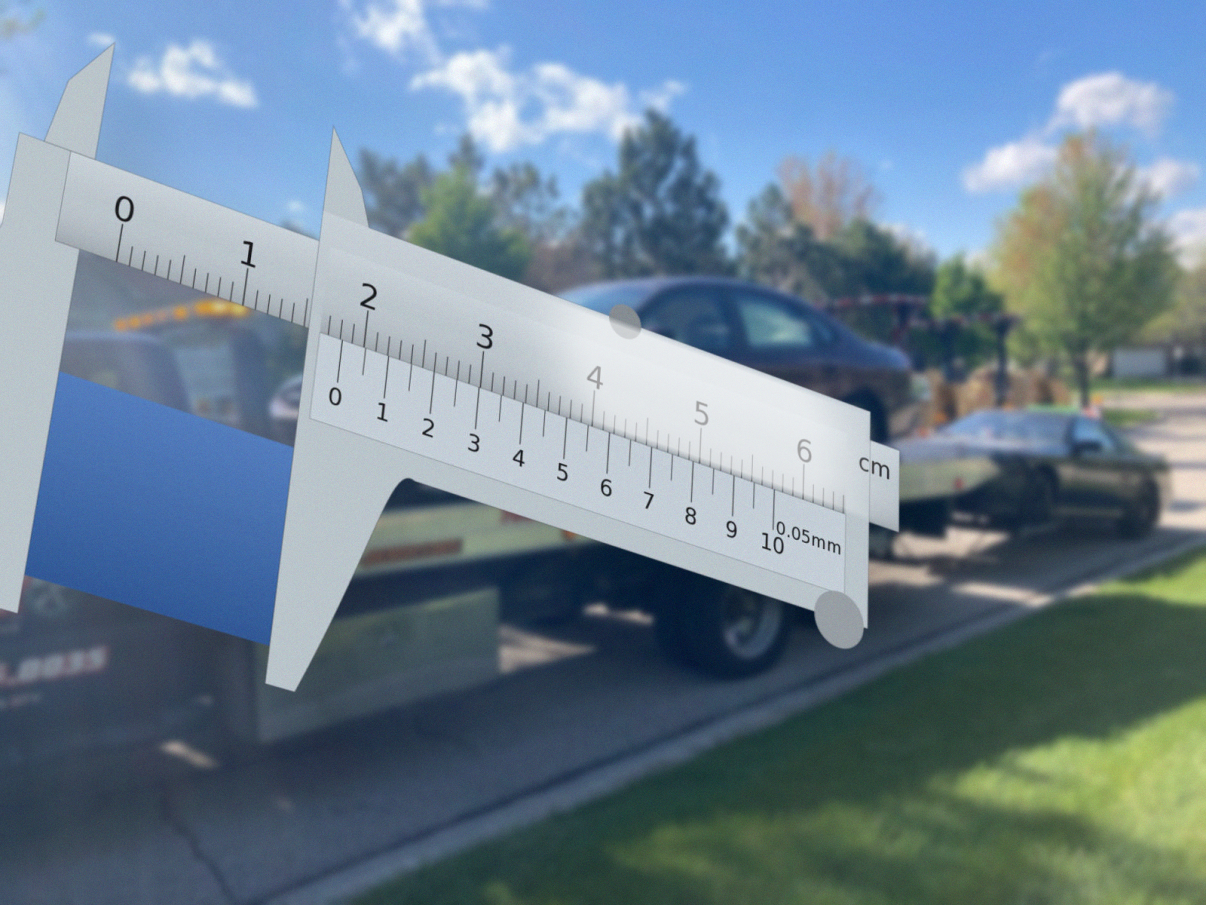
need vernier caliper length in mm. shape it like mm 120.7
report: mm 18.2
